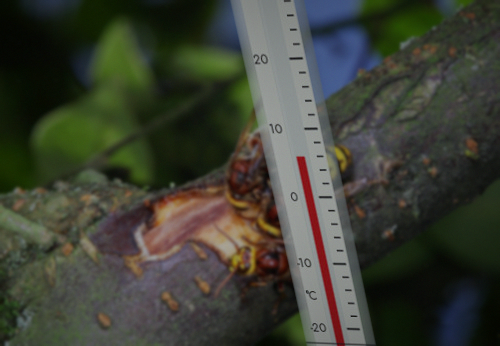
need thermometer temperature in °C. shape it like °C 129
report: °C 6
